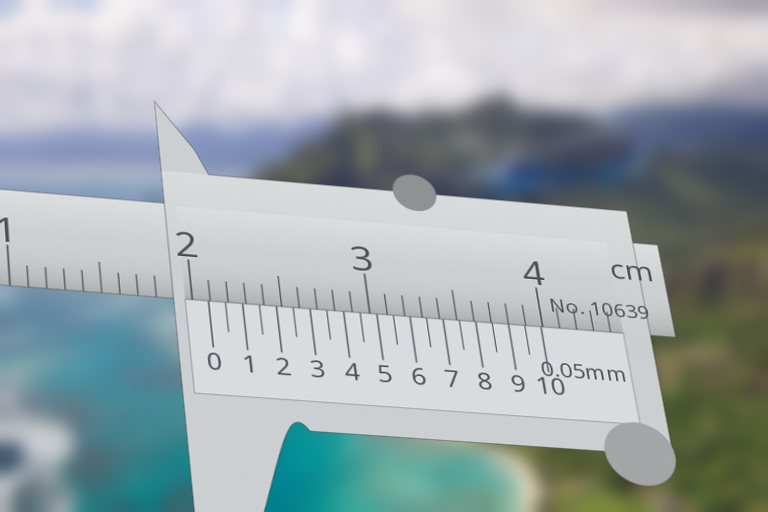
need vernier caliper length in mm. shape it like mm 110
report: mm 20.9
